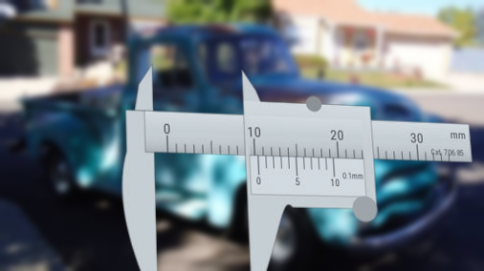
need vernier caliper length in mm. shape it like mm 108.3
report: mm 10.4
